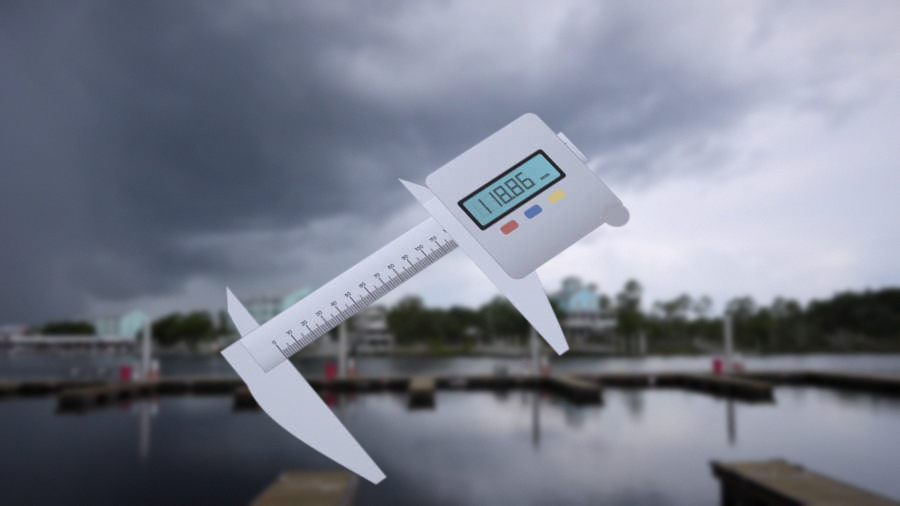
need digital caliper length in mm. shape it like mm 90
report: mm 118.86
